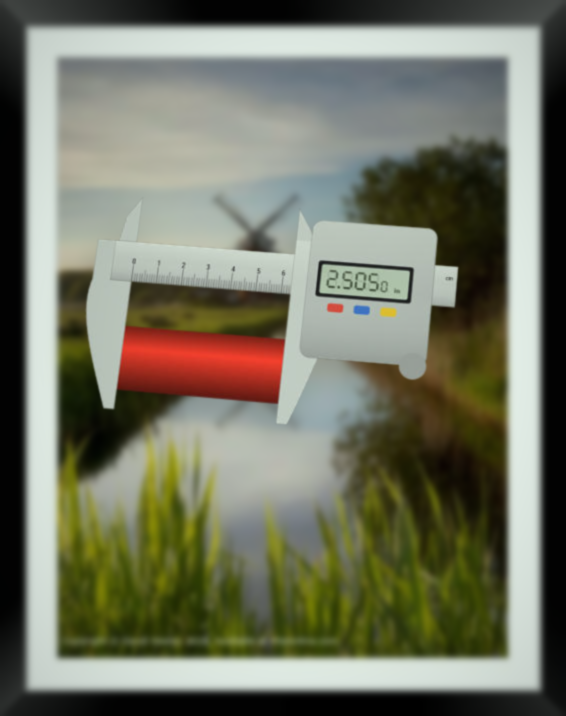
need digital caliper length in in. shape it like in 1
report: in 2.5050
